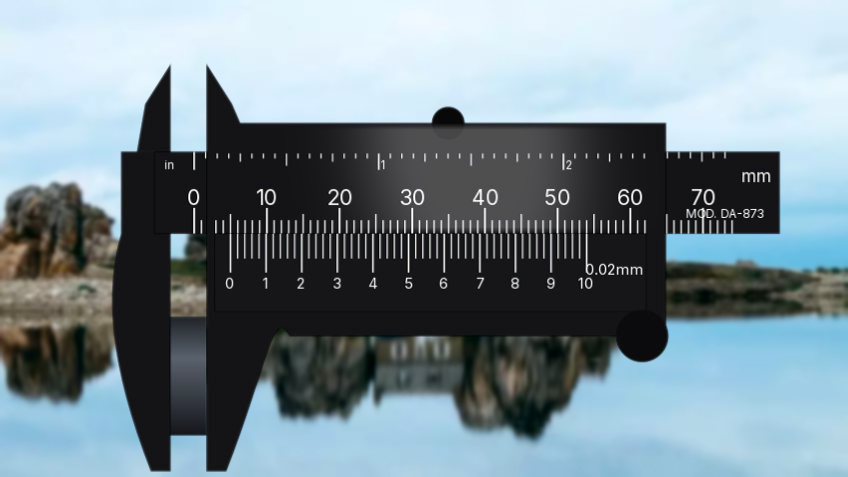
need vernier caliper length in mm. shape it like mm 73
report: mm 5.0
